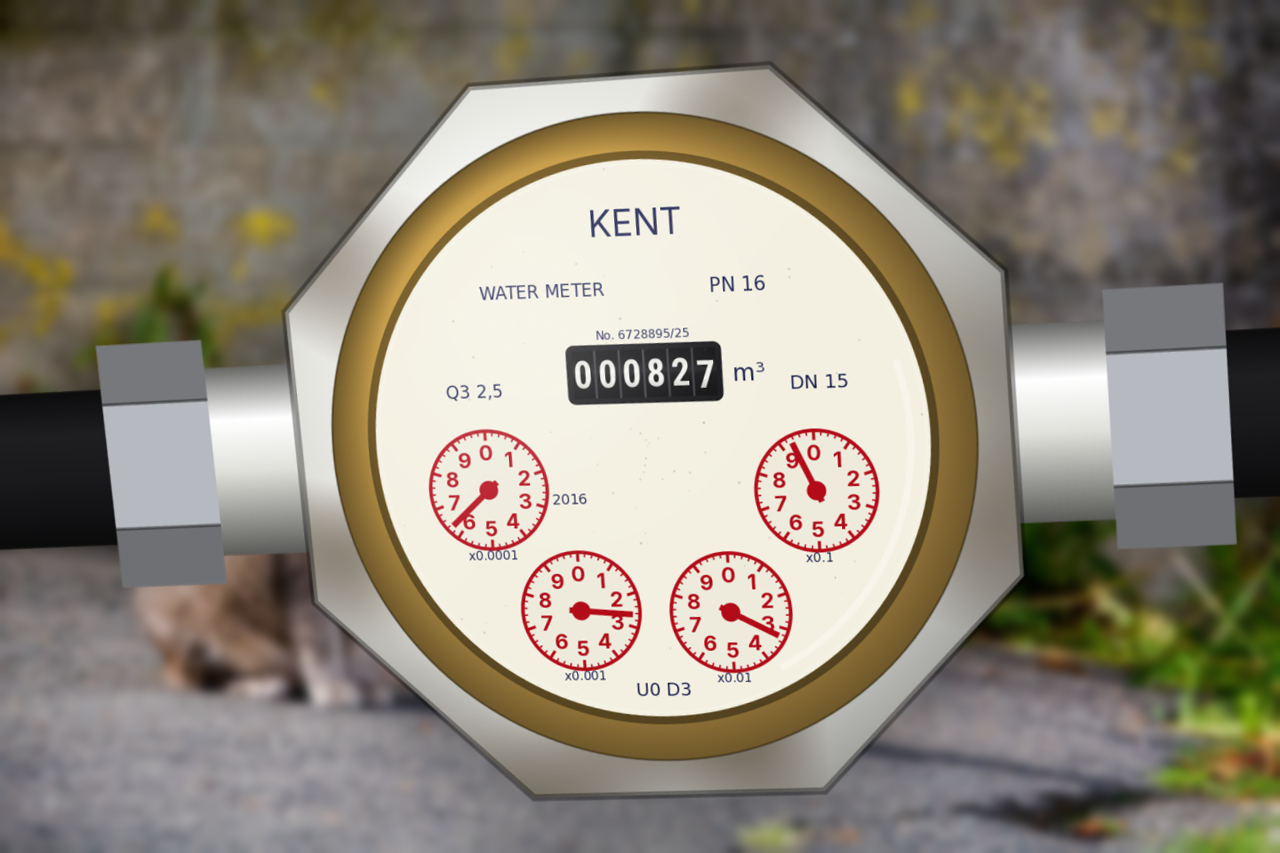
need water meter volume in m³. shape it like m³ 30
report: m³ 826.9326
